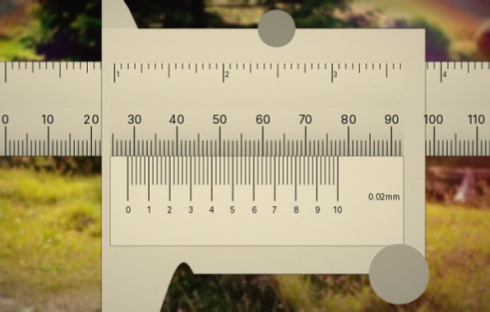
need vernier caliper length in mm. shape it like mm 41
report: mm 28.5
